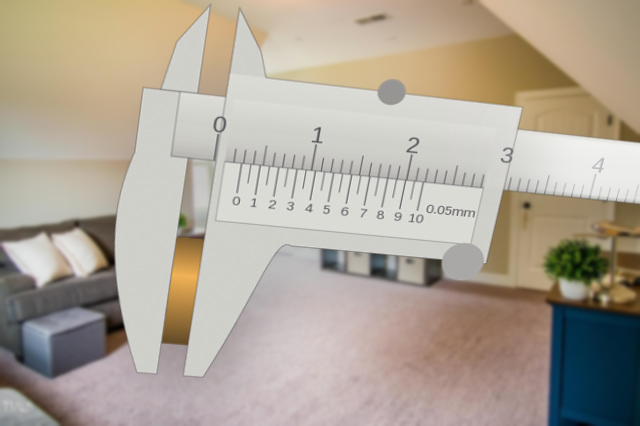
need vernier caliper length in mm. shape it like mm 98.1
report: mm 2.8
